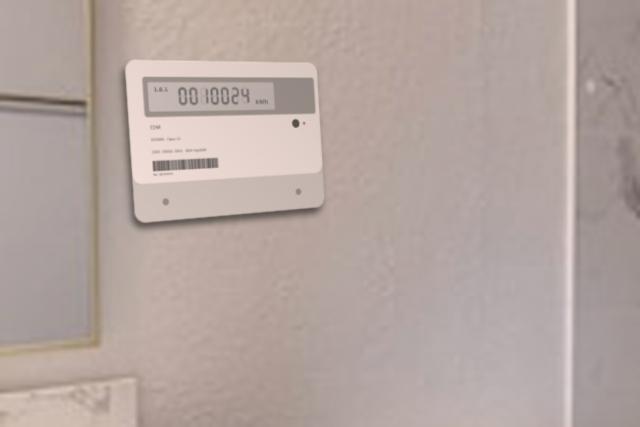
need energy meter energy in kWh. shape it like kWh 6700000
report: kWh 10024
